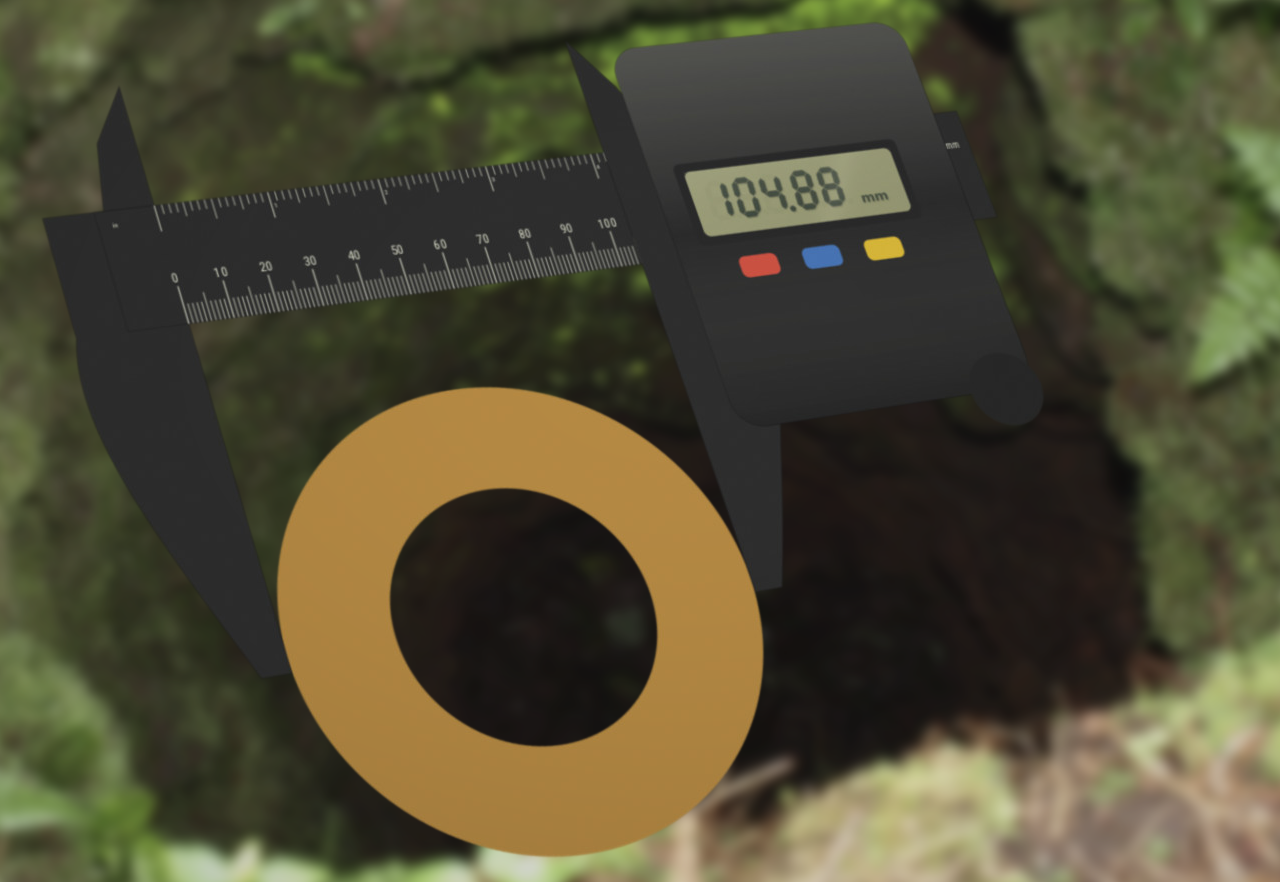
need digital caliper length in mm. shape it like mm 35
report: mm 104.88
